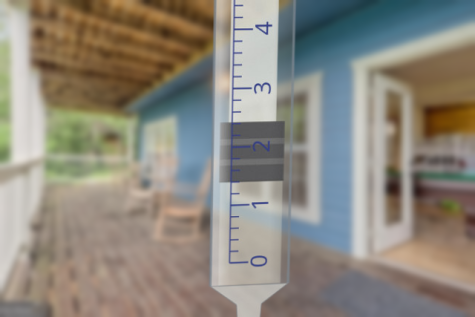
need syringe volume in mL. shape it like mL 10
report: mL 1.4
